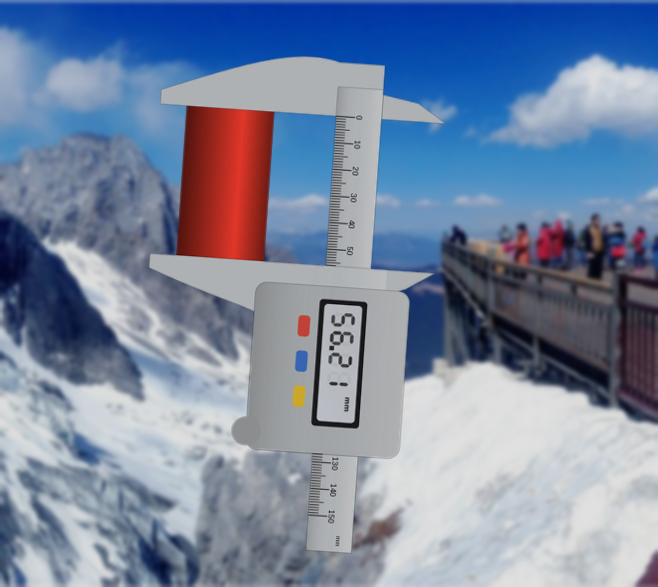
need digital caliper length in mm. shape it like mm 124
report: mm 56.21
